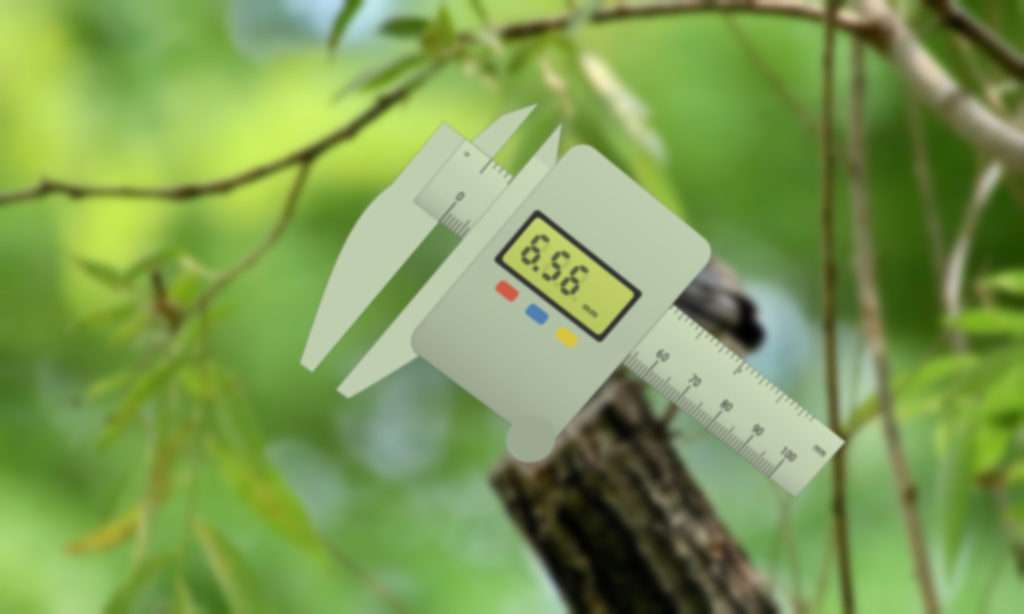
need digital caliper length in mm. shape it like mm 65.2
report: mm 6.56
